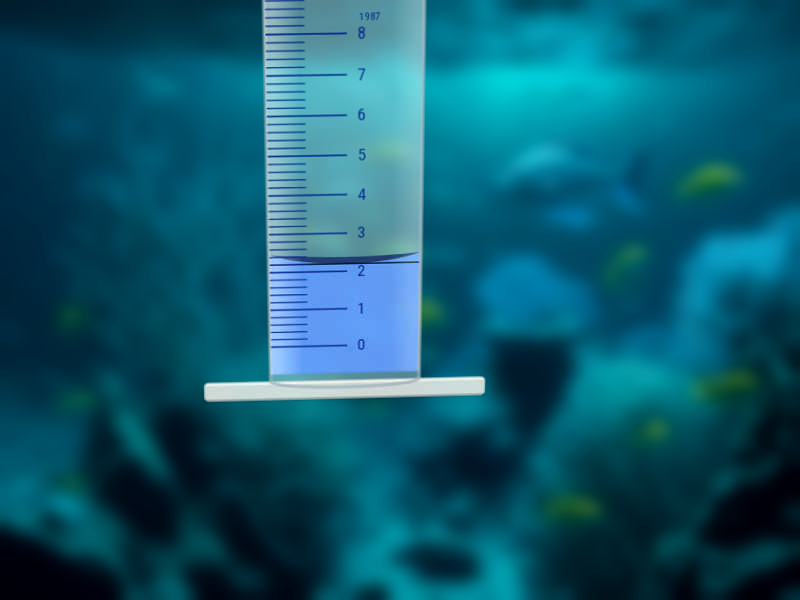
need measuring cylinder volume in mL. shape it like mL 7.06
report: mL 2.2
